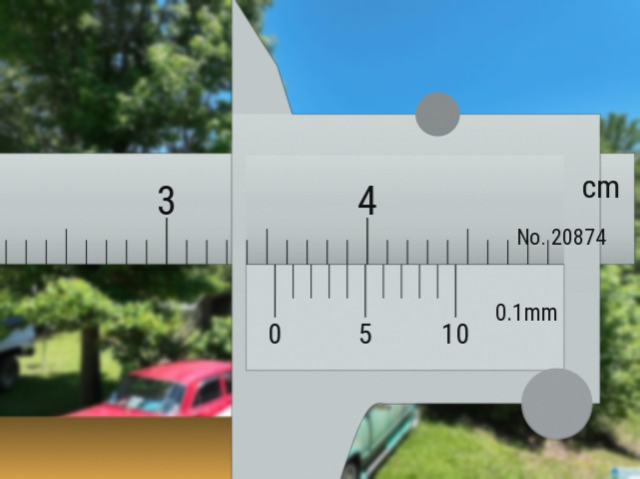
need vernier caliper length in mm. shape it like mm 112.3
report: mm 35.4
